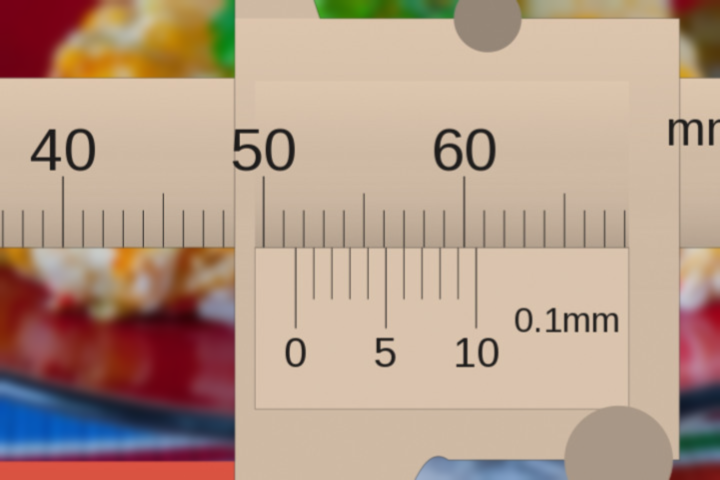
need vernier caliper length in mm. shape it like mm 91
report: mm 51.6
